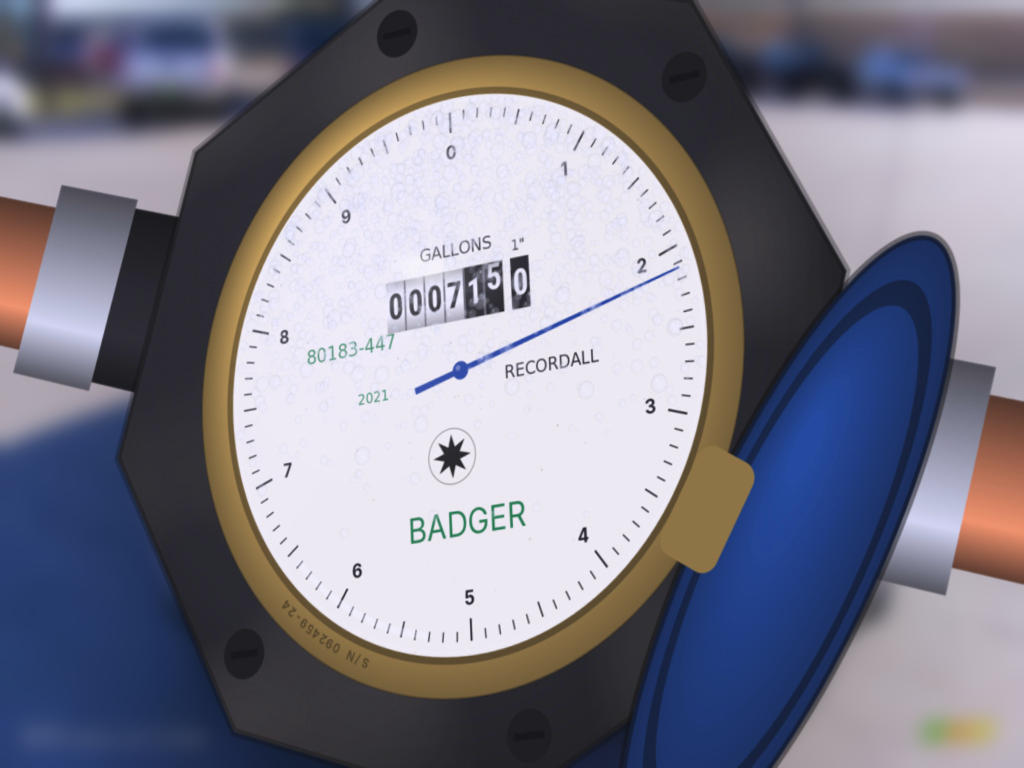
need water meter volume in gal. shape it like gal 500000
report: gal 7152.1
